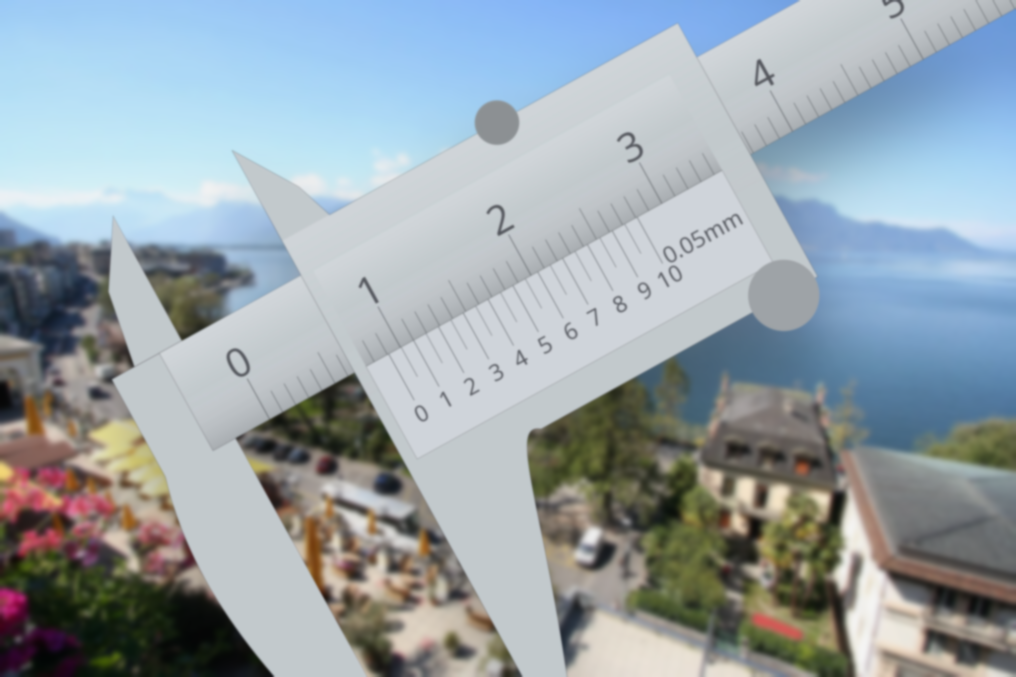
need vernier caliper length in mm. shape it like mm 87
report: mm 9.1
